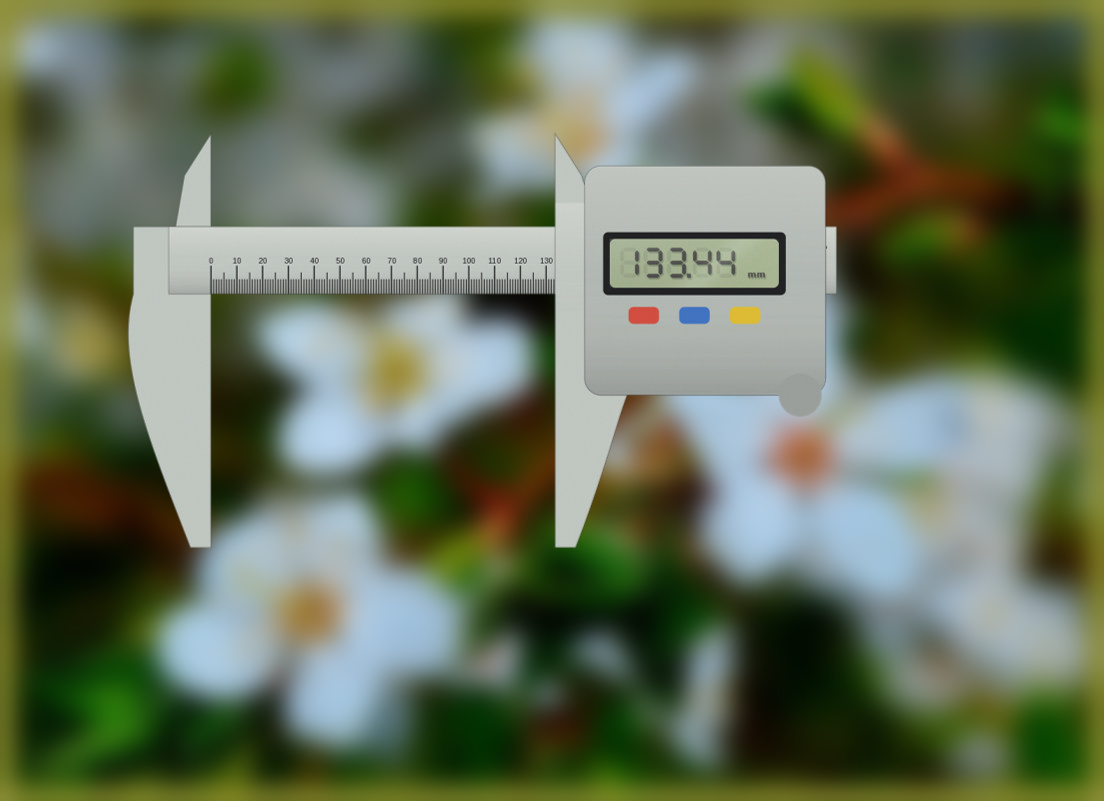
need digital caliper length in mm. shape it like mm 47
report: mm 133.44
